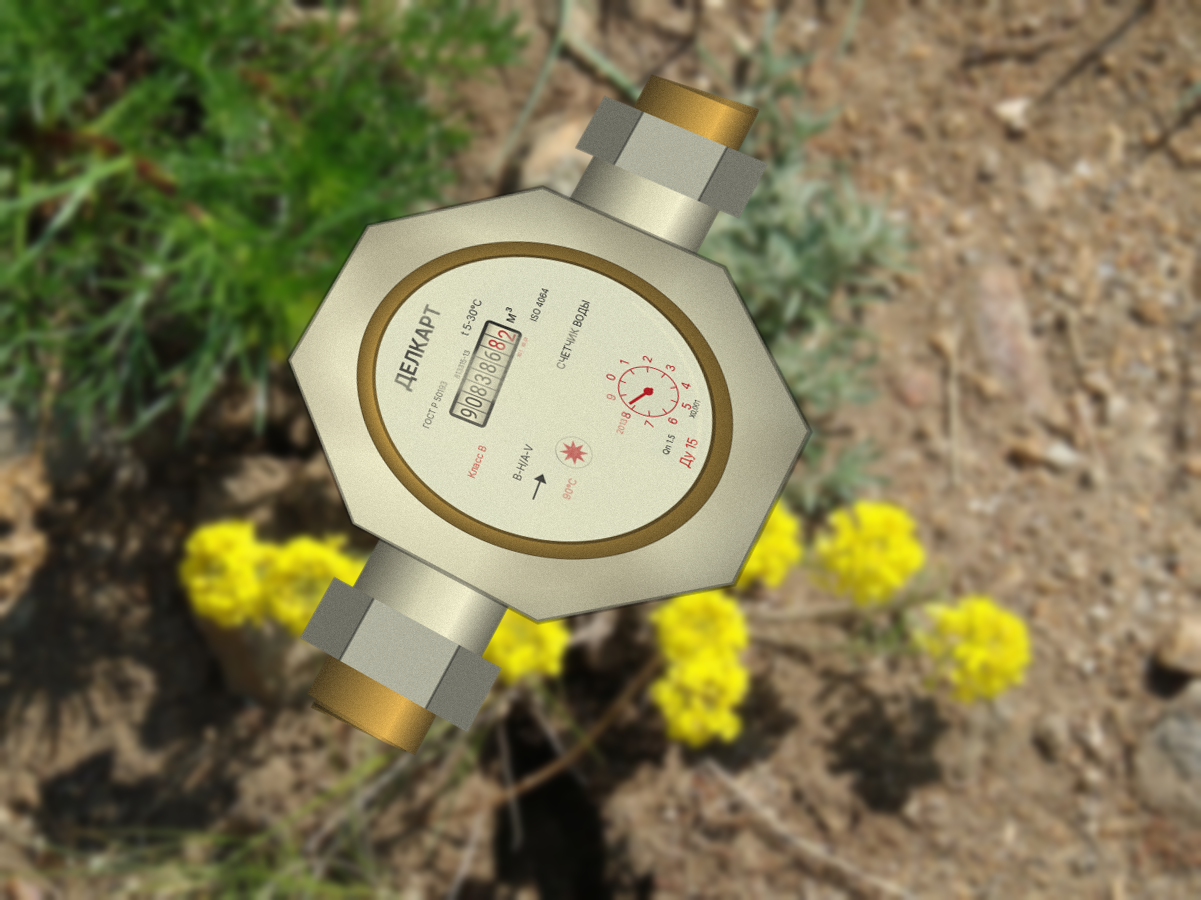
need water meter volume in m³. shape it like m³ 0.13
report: m³ 908386.818
